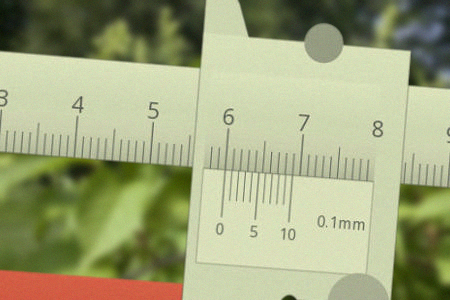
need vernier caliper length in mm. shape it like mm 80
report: mm 60.0
